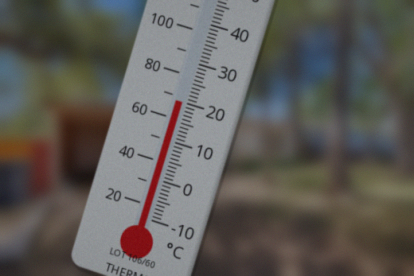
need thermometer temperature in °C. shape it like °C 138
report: °C 20
